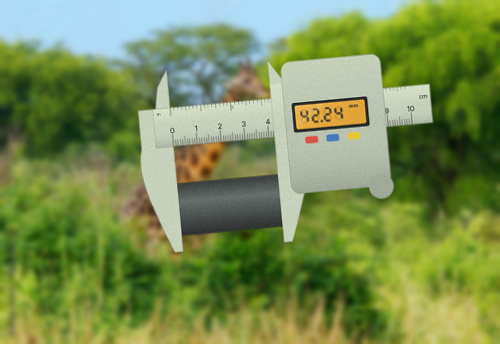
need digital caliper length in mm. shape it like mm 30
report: mm 42.24
